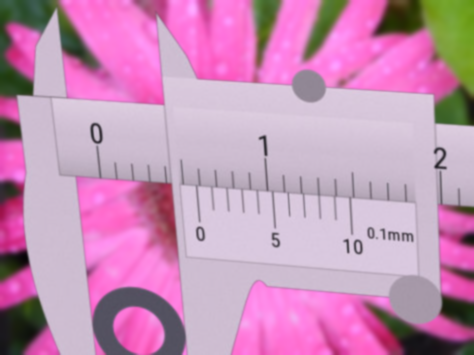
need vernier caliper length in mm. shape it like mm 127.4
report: mm 5.8
